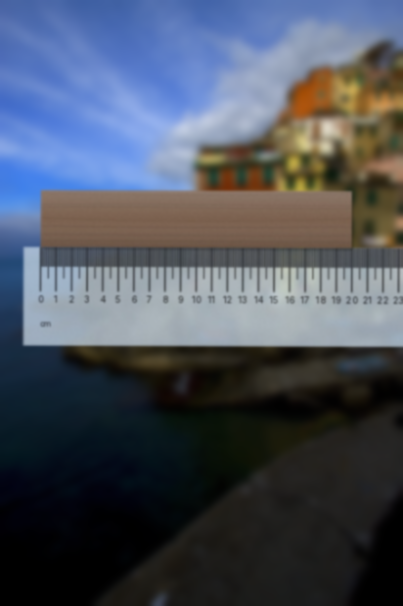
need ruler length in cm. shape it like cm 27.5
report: cm 20
